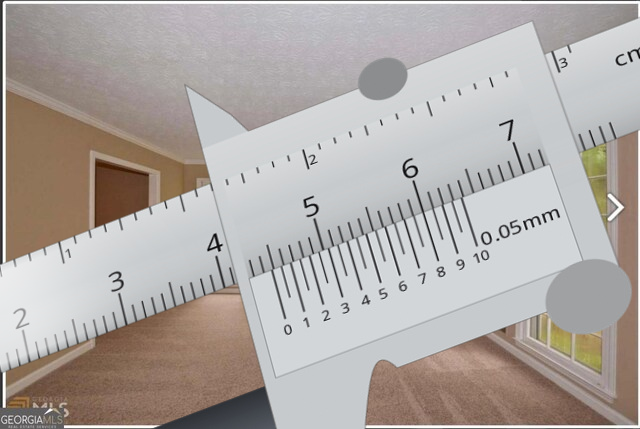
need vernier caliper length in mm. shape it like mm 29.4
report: mm 44.8
